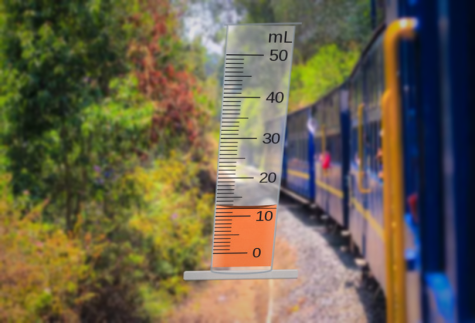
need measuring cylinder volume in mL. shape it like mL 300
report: mL 12
